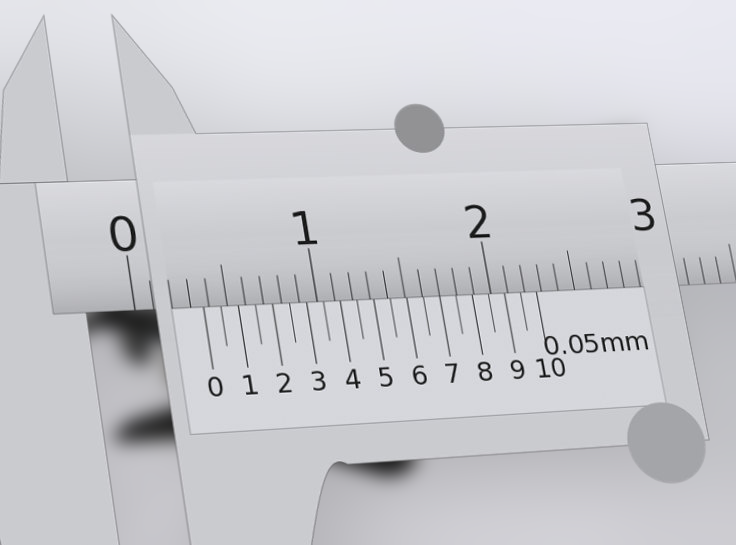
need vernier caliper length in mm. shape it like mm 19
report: mm 3.7
